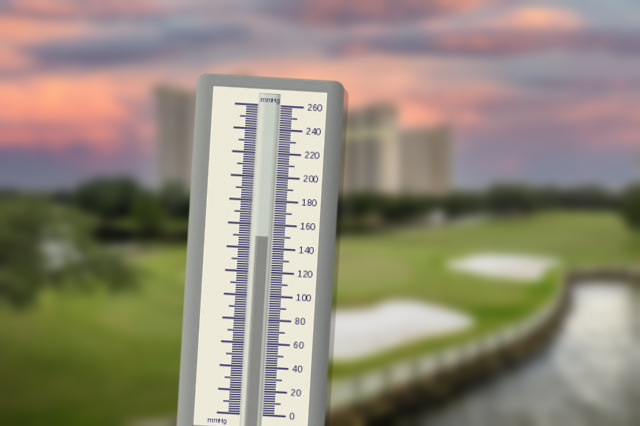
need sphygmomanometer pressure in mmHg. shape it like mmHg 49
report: mmHg 150
